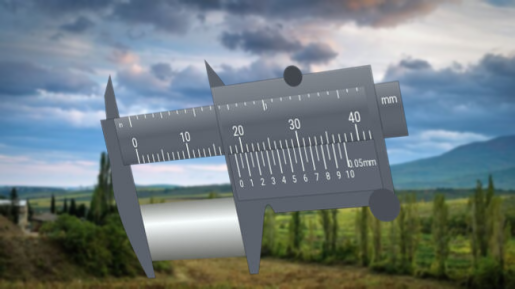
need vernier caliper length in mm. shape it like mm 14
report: mm 18.6
